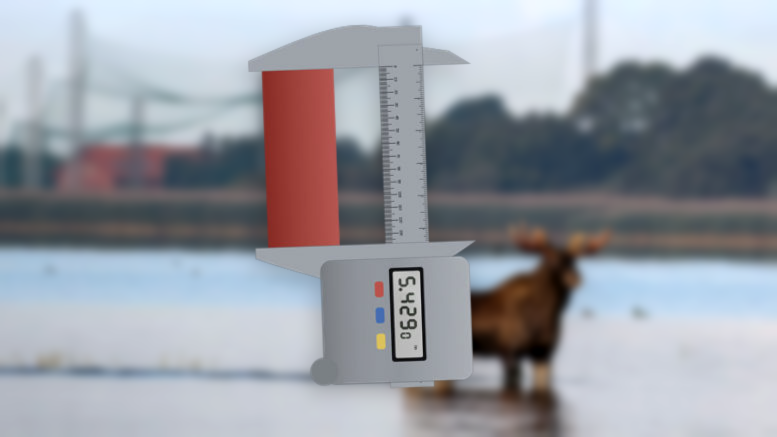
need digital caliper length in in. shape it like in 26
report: in 5.4290
